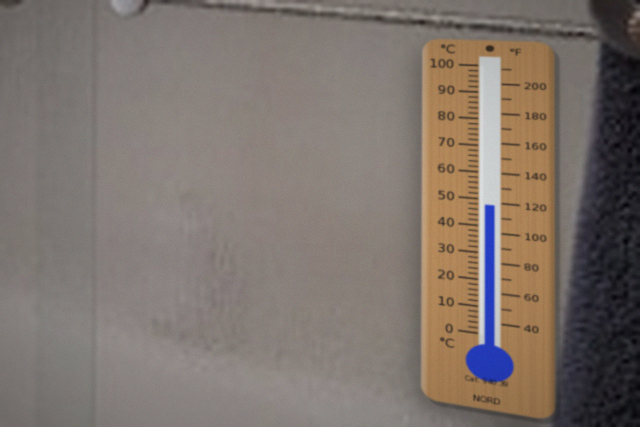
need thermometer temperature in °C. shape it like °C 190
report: °C 48
